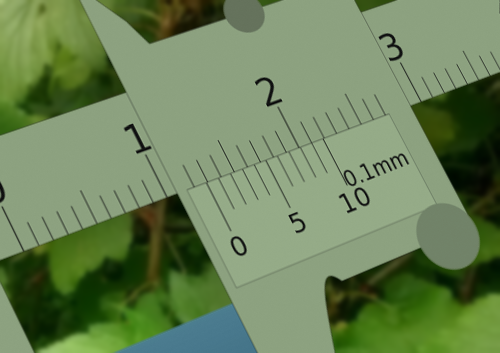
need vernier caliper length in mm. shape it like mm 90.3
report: mm 12.9
